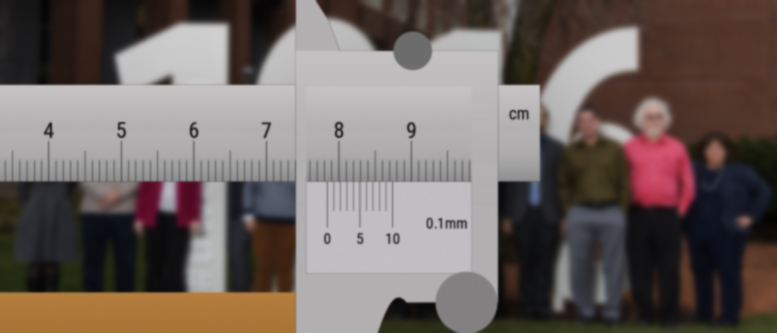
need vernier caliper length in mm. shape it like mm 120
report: mm 78.4
